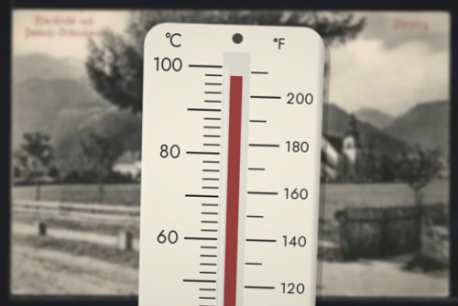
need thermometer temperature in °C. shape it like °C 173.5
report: °C 98
